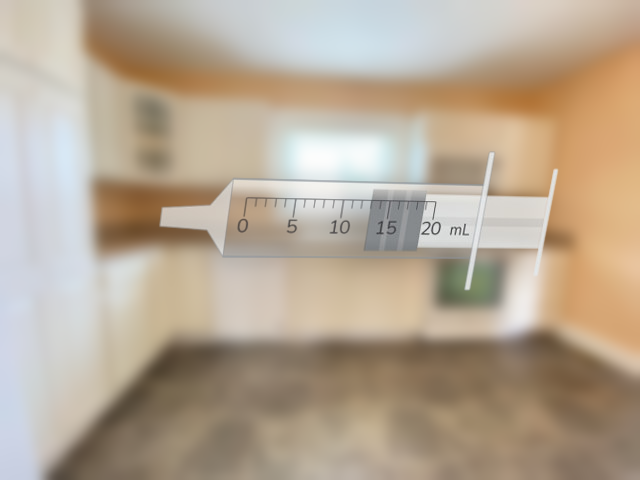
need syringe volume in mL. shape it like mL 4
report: mL 13
